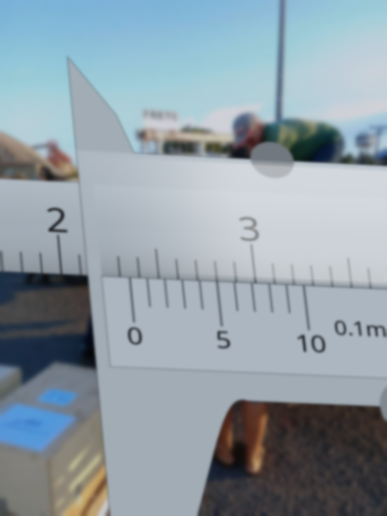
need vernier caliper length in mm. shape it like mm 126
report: mm 23.5
